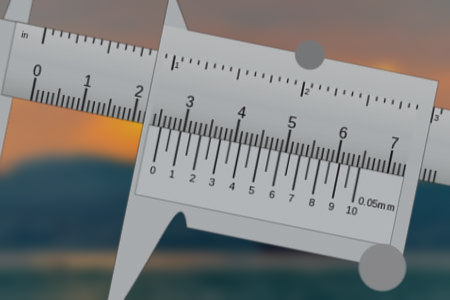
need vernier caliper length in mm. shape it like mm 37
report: mm 25.5
